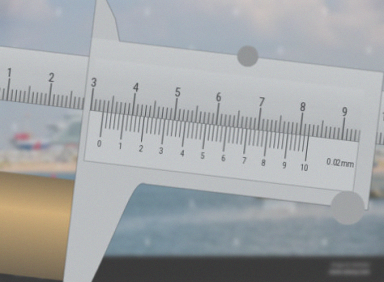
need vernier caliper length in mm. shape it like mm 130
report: mm 33.0
